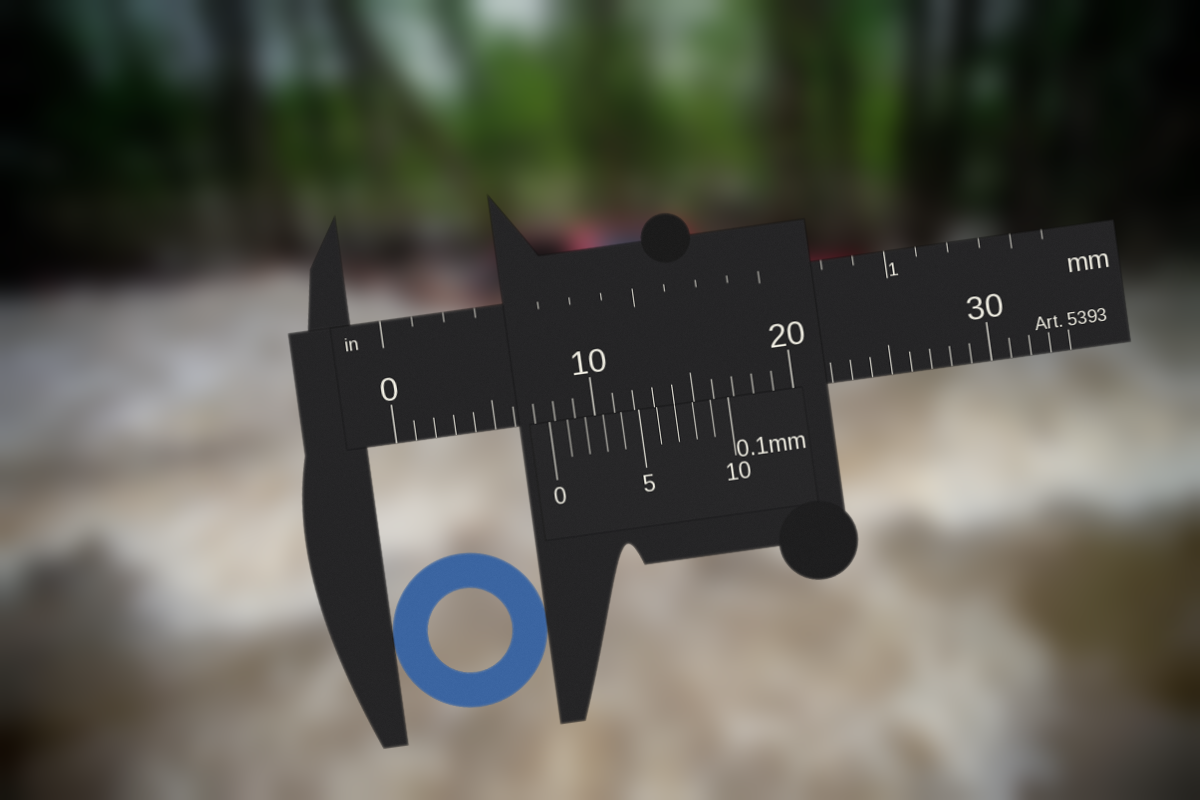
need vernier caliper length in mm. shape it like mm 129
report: mm 7.7
